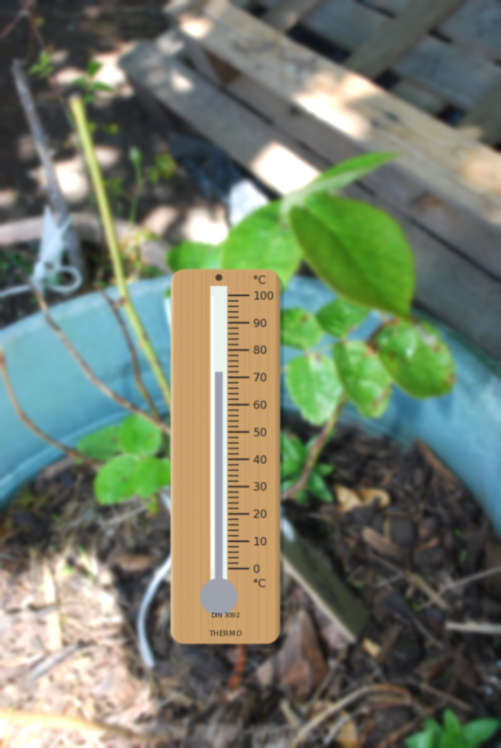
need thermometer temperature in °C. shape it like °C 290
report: °C 72
